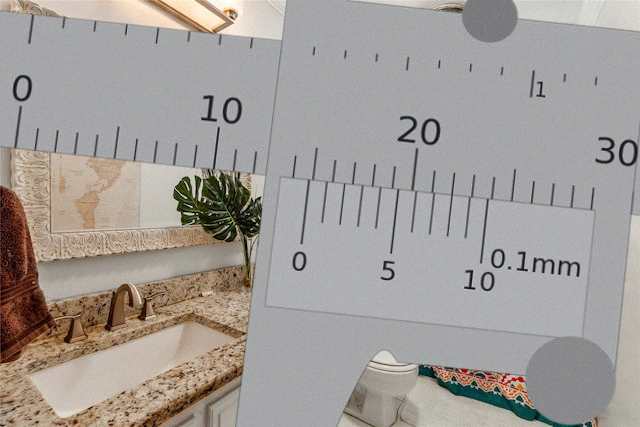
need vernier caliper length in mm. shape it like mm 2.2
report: mm 14.8
